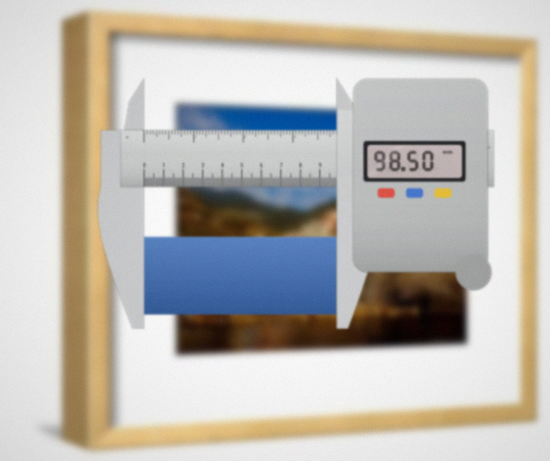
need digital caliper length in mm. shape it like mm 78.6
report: mm 98.50
